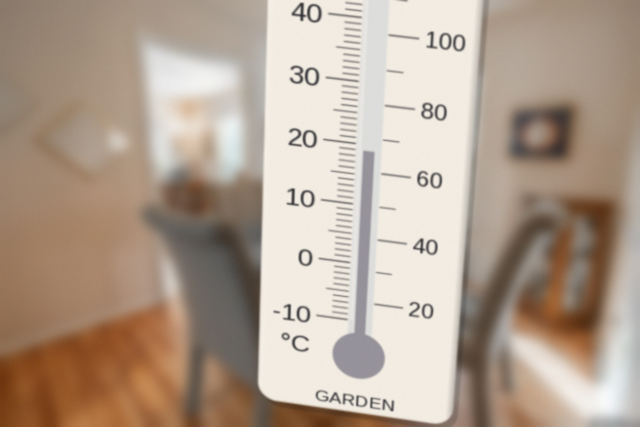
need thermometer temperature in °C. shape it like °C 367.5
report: °C 19
